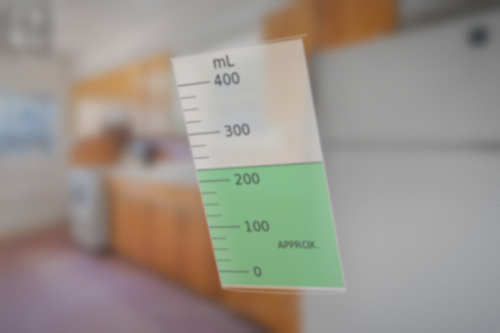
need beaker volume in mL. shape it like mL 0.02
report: mL 225
